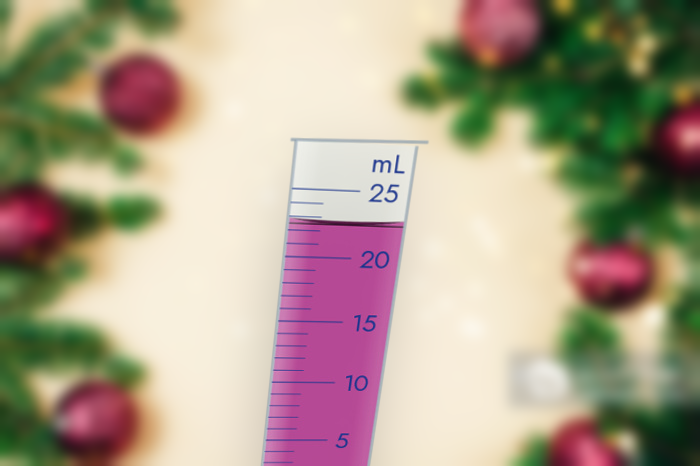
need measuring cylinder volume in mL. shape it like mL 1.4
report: mL 22.5
